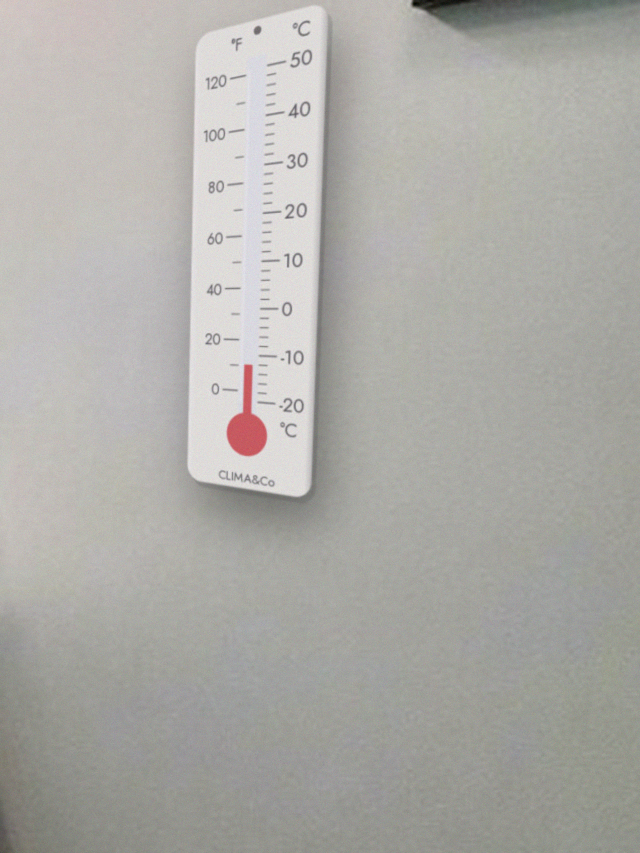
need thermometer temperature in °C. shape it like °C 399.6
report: °C -12
